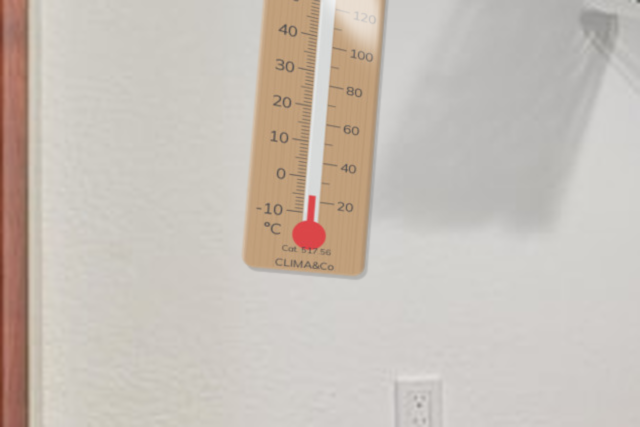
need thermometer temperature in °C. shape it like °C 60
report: °C -5
